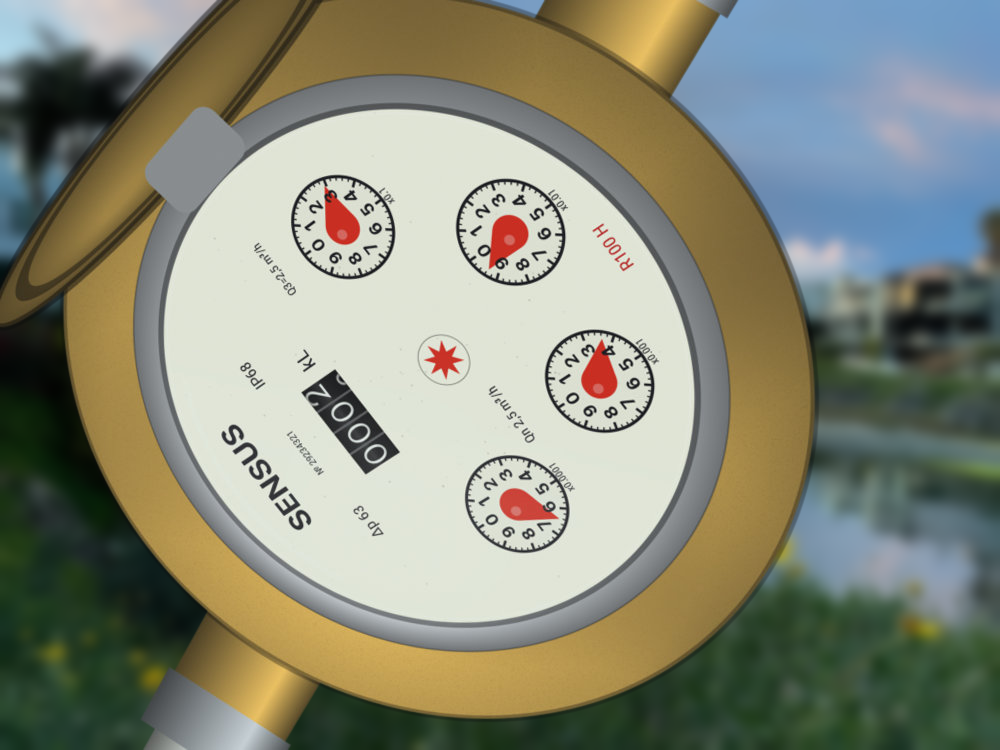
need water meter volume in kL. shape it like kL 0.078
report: kL 2.2936
